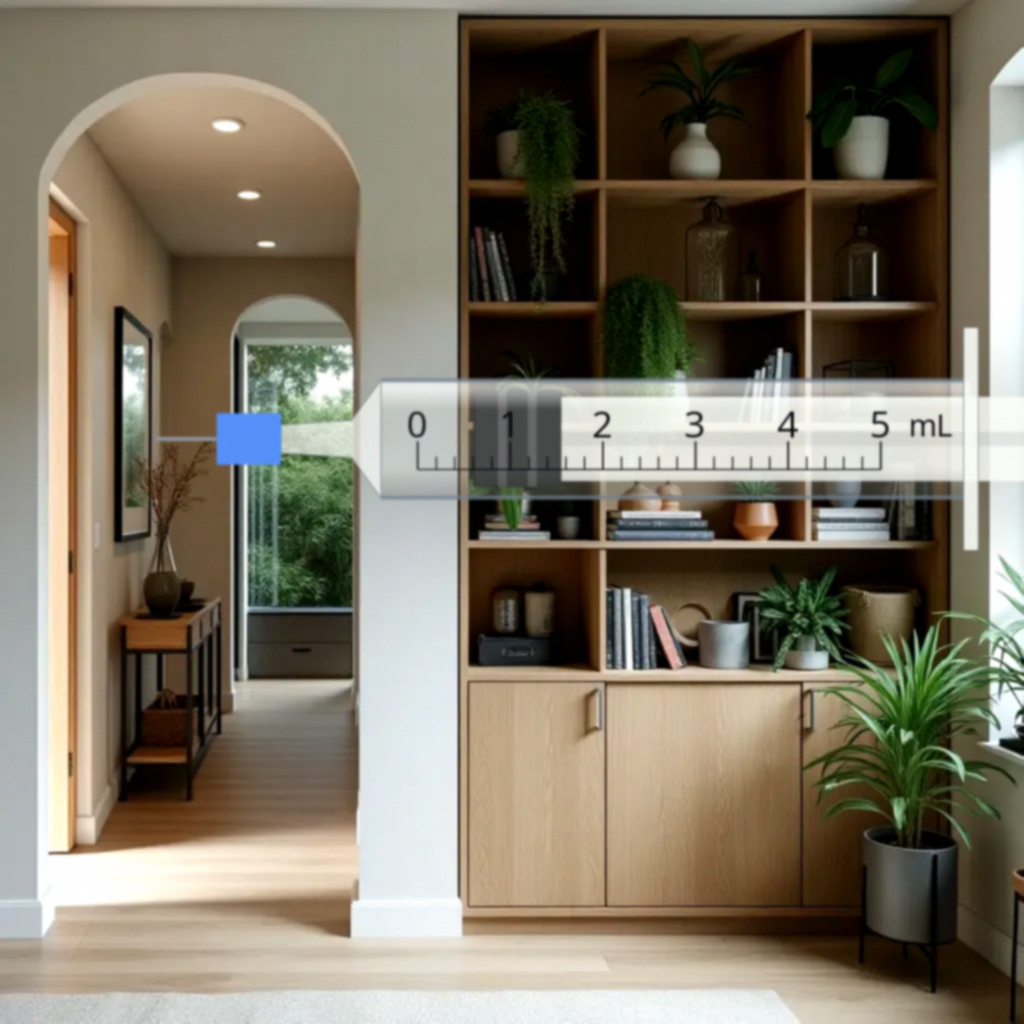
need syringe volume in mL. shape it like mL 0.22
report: mL 0.6
